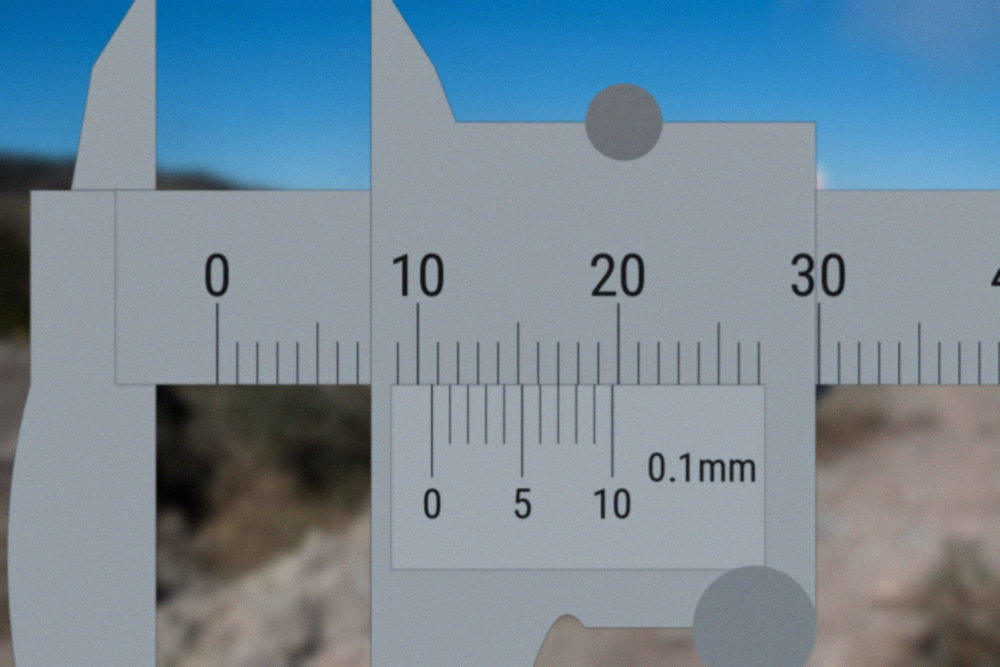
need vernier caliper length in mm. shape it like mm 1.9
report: mm 10.7
